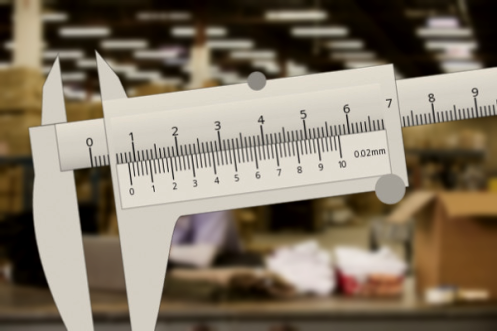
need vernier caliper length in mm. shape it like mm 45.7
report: mm 8.5
